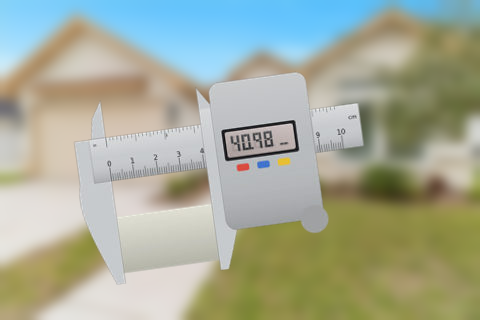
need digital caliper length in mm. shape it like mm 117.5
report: mm 40.98
